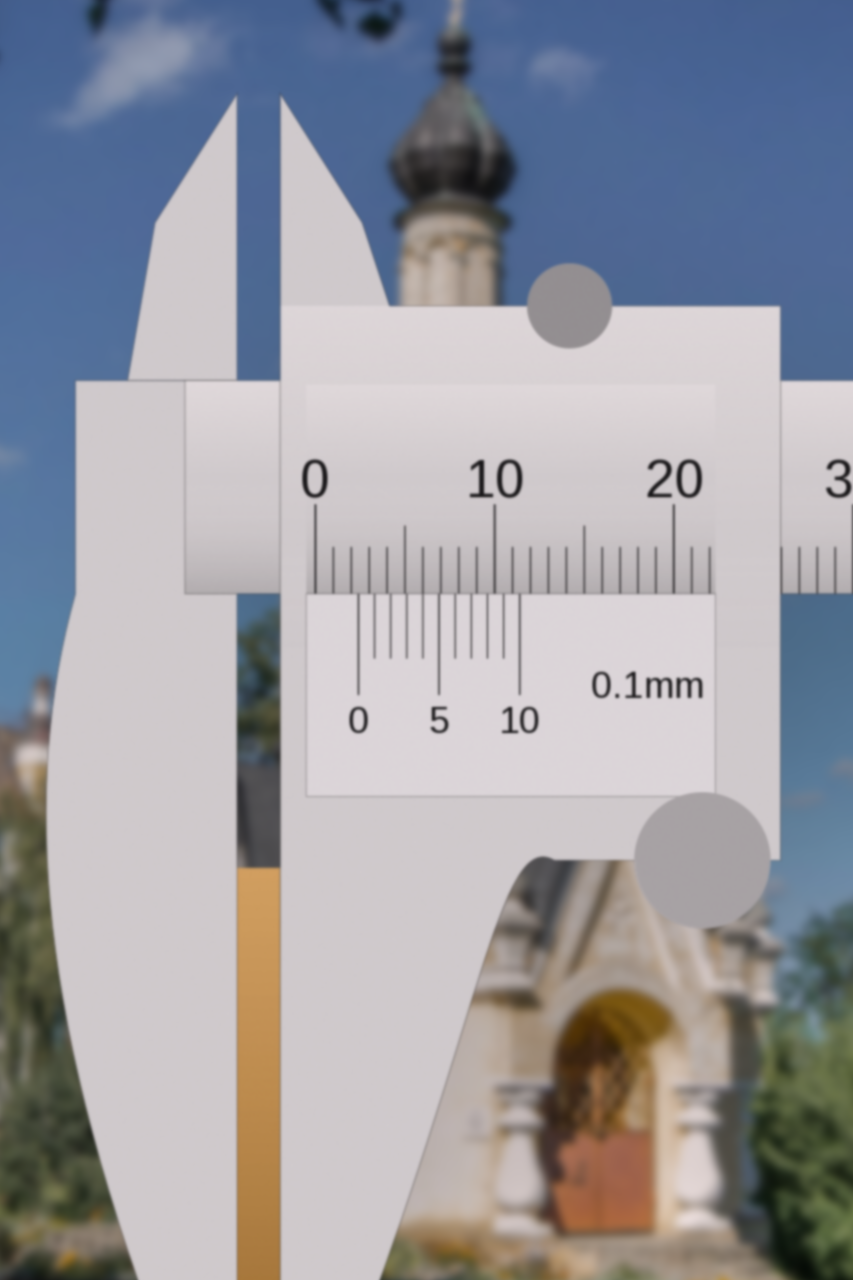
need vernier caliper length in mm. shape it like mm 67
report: mm 2.4
